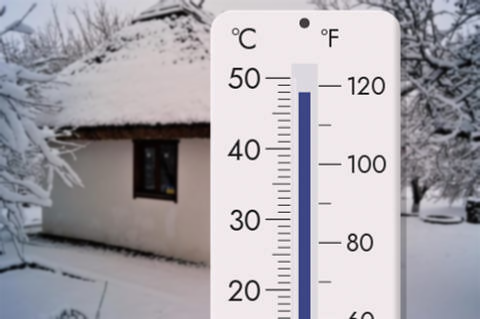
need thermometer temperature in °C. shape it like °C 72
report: °C 48
